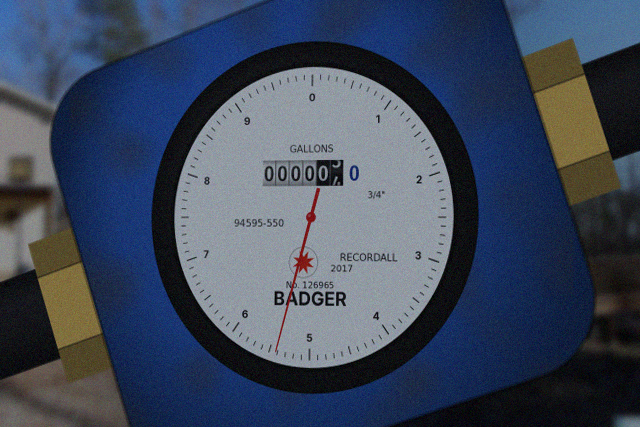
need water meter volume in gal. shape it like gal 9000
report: gal 35.4
